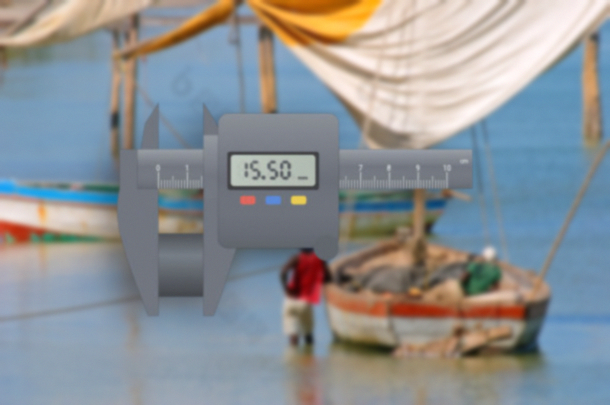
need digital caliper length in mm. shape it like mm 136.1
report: mm 15.50
